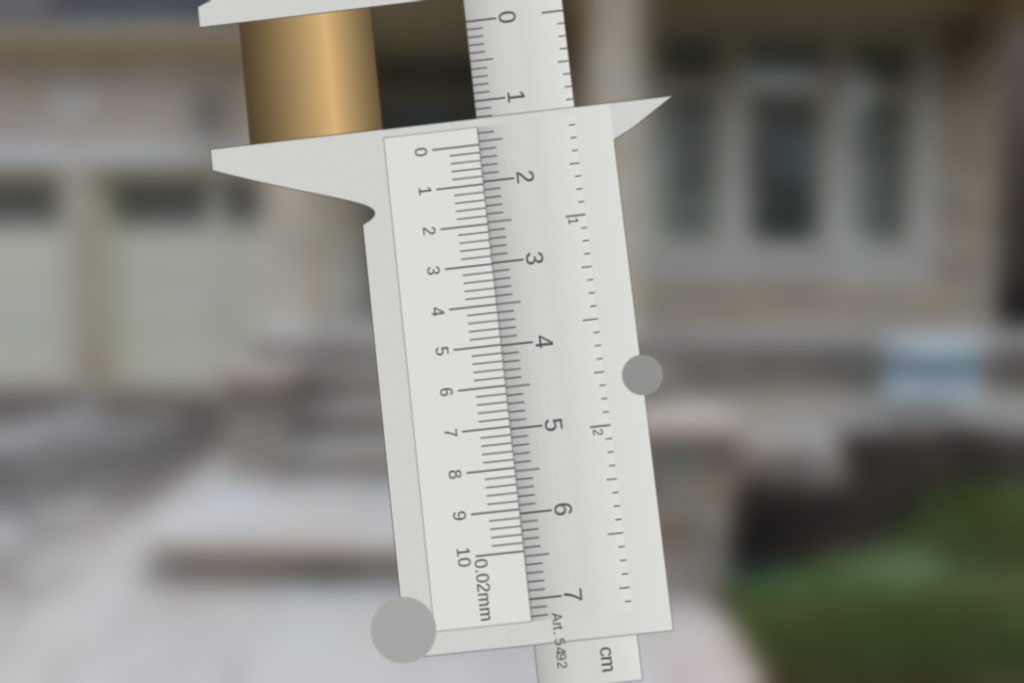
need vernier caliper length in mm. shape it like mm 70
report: mm 15.4
